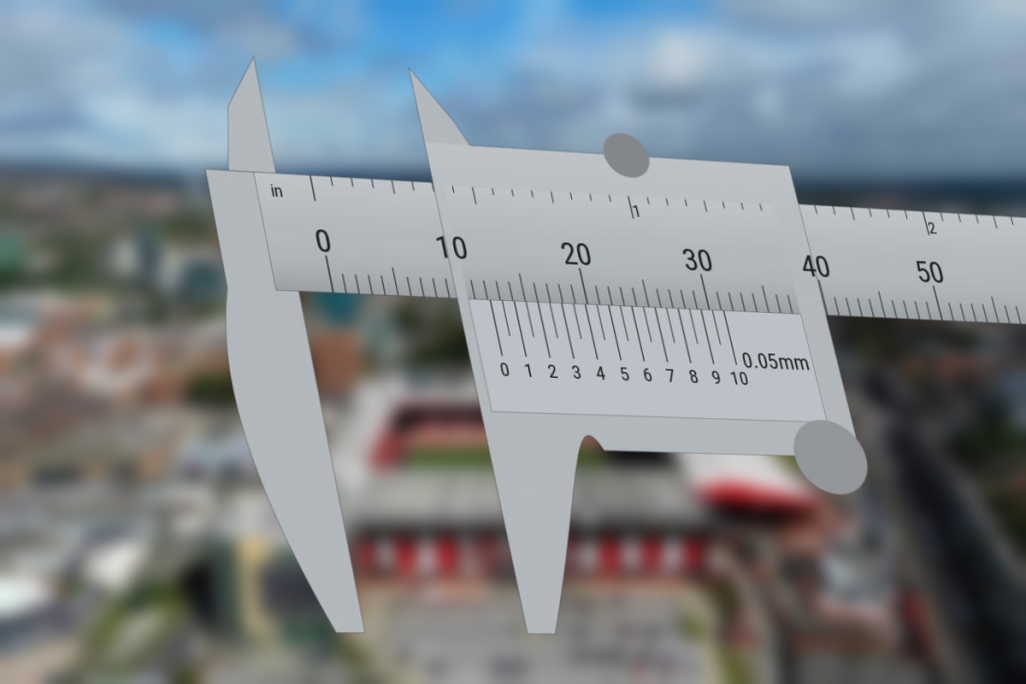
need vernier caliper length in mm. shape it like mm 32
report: mm 12.2
